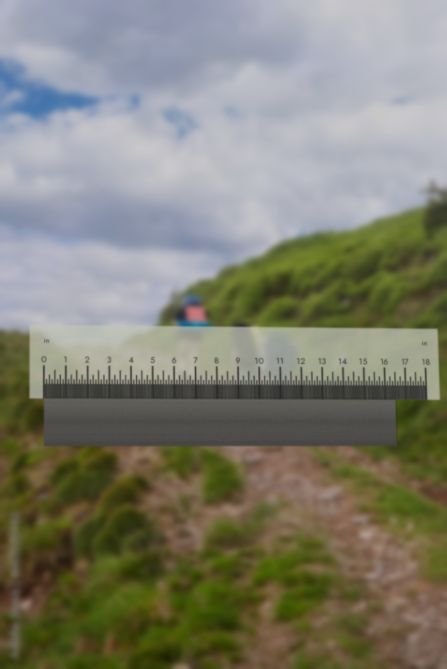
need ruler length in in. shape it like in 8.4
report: in 16.5
